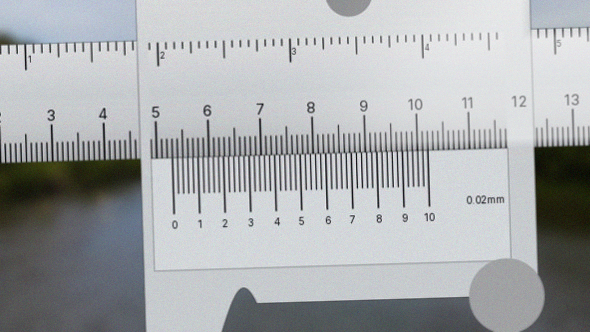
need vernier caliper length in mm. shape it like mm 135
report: mm 53.0
